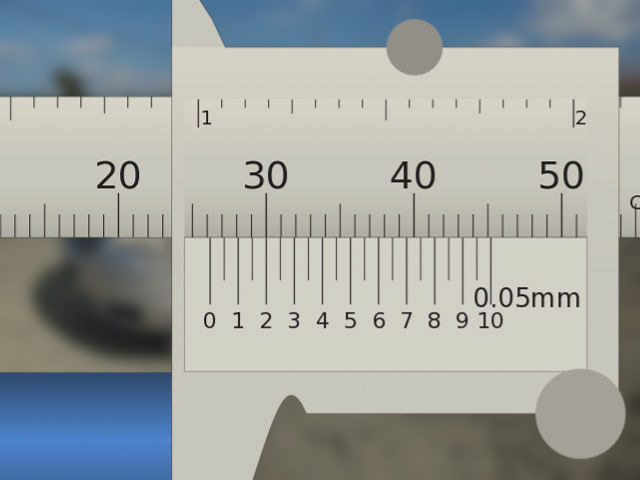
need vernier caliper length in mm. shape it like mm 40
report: mm 26.2
